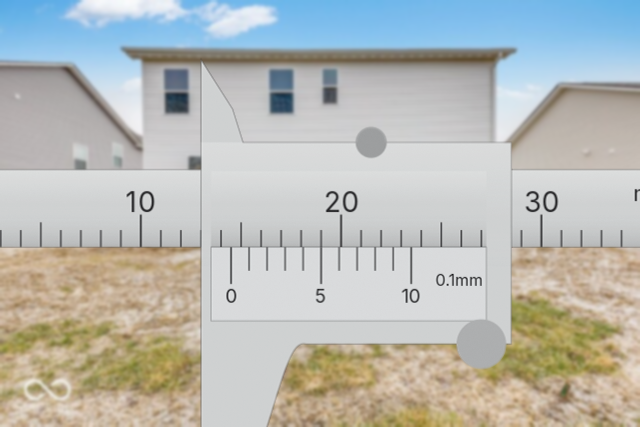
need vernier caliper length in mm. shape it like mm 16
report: mm 14.5
